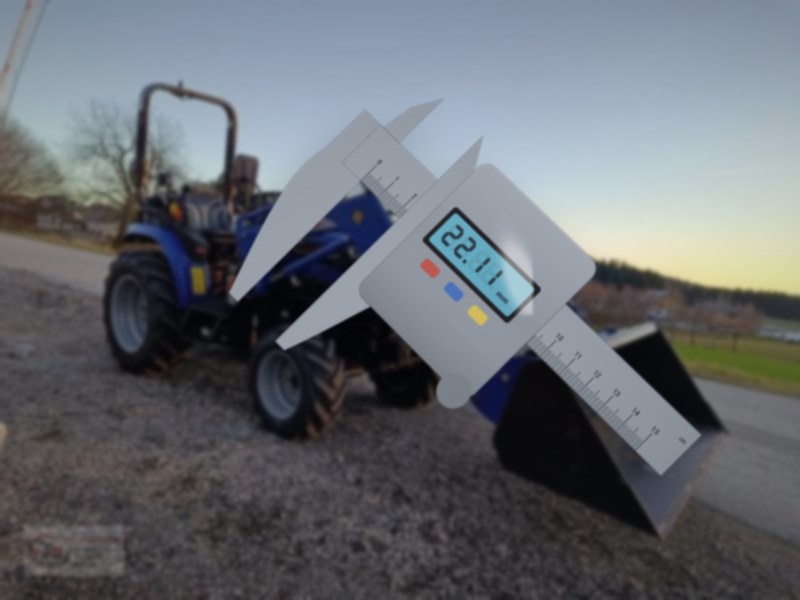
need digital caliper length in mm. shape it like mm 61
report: mm 22.11
